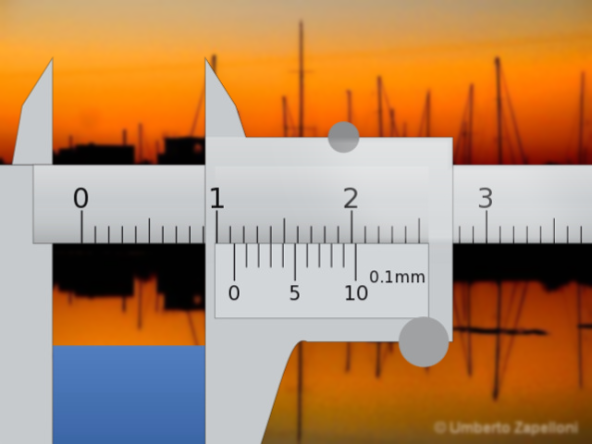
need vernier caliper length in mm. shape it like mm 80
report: mm 11.3
